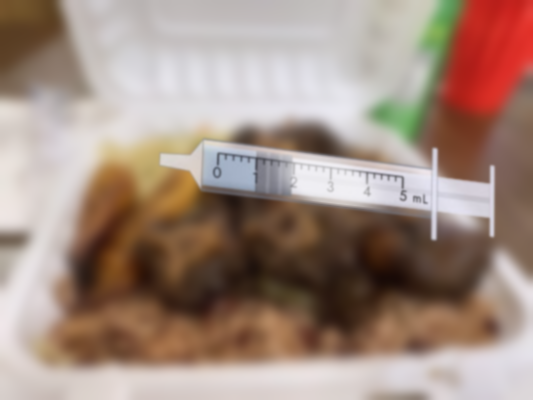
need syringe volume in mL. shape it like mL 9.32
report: mL 1
